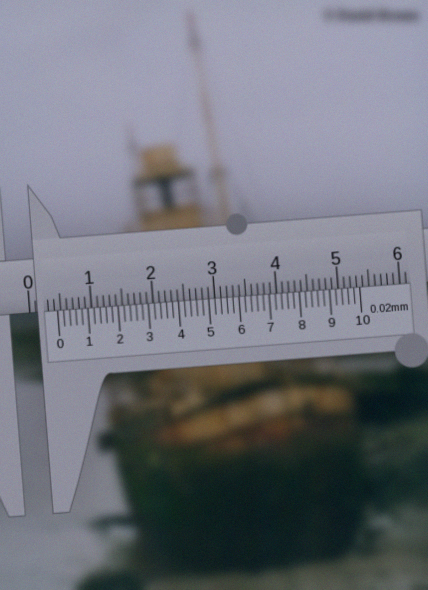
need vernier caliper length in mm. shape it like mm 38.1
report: mm 4.5
